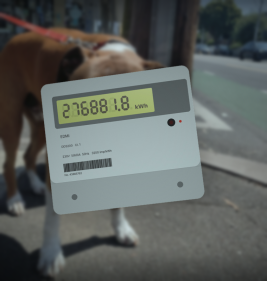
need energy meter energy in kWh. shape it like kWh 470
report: kWh 276881.8
